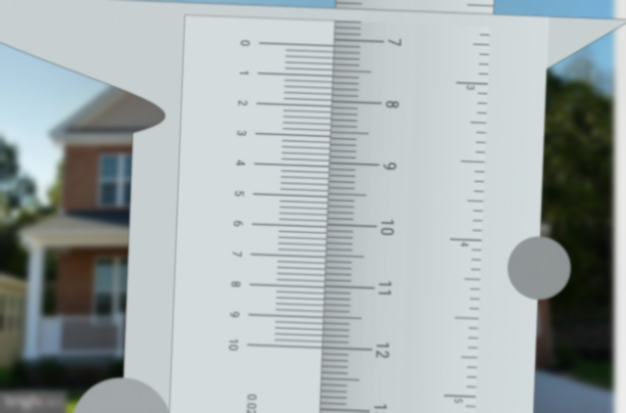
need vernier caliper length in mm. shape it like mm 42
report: mm 71.0
